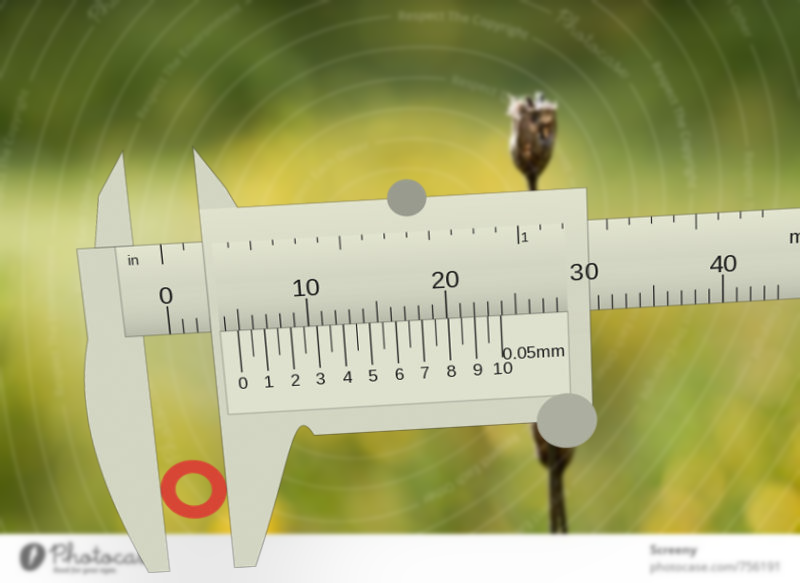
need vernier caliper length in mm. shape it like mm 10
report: mm 4.9
